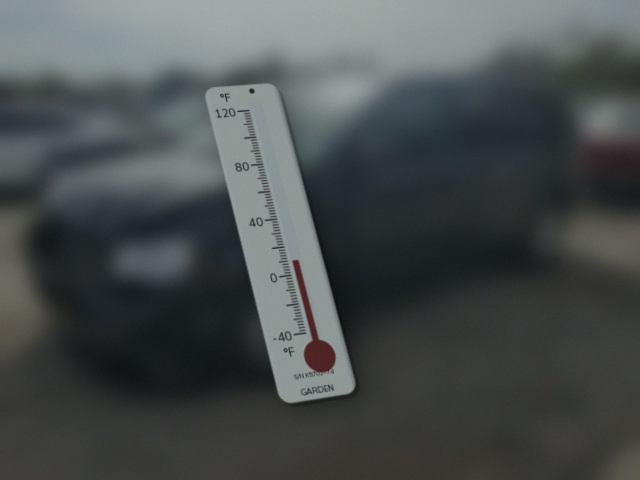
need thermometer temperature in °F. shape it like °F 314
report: °F 10
